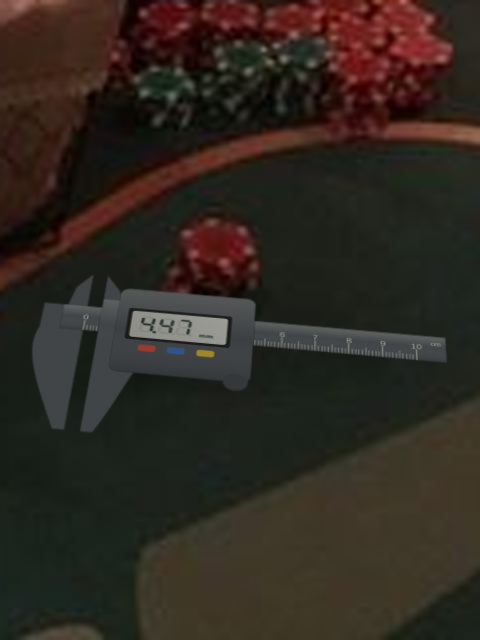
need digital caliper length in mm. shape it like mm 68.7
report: mm 4.47
